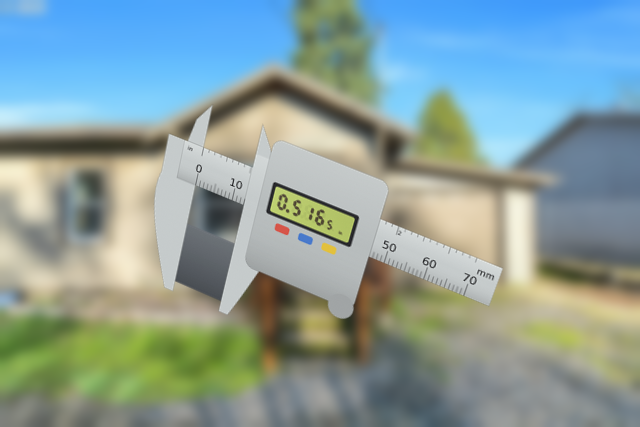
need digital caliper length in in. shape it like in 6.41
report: in 0.5165
